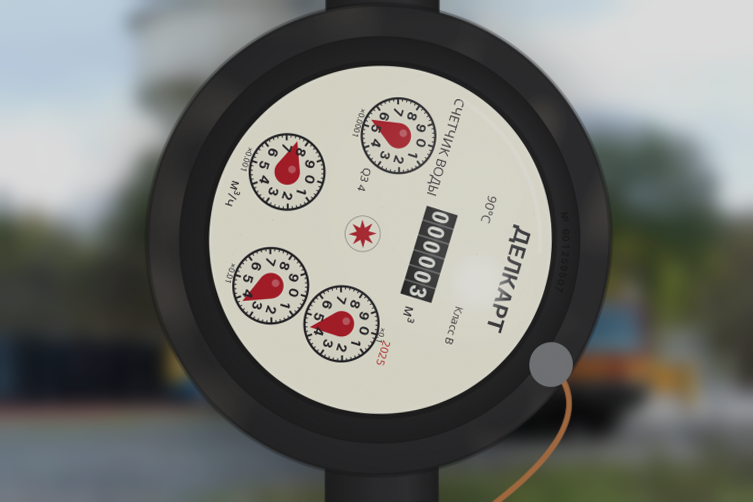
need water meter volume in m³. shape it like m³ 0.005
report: m³ 3.4375
